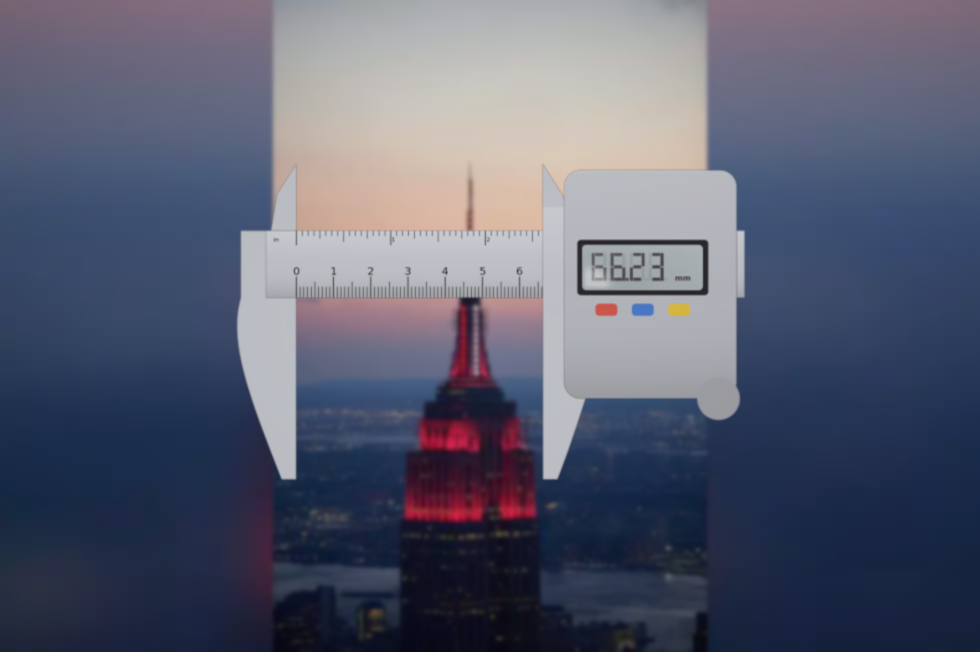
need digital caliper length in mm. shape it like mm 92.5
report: mm 66.23
